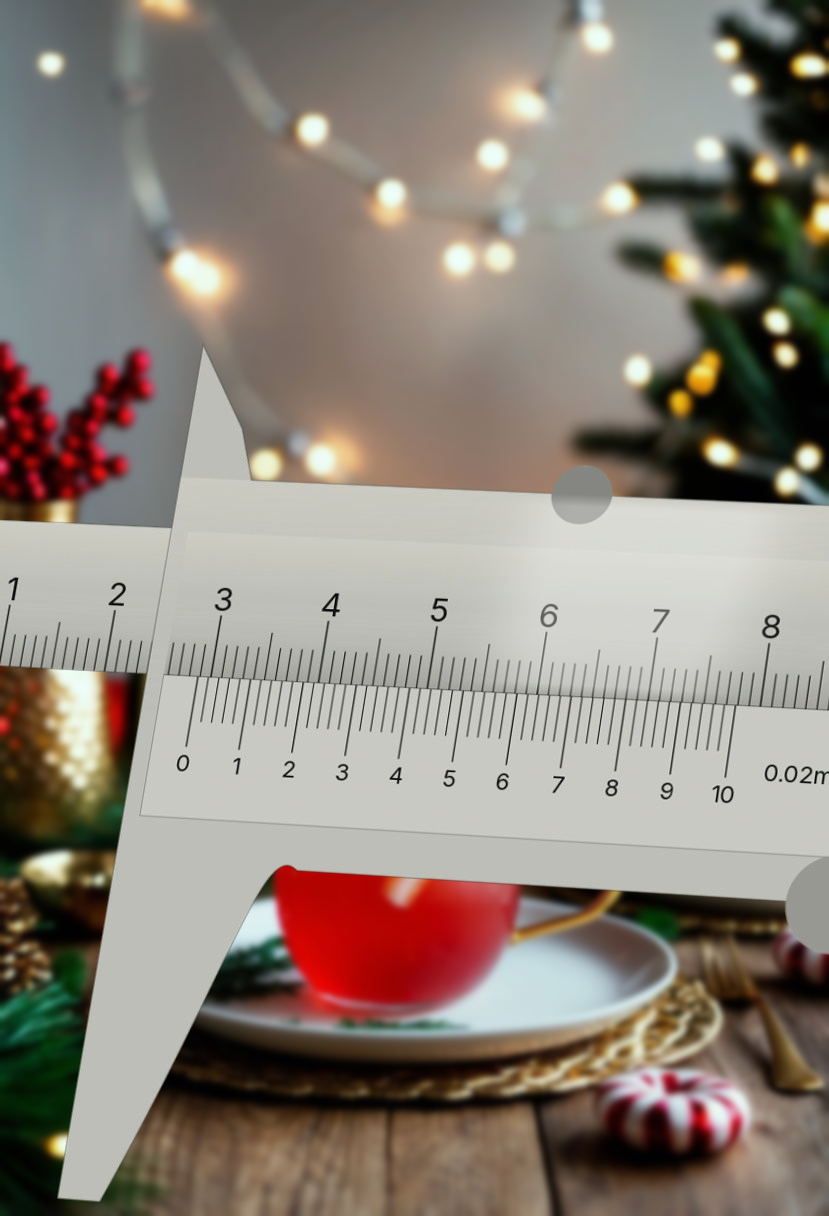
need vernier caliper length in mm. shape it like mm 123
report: mm 28.8
